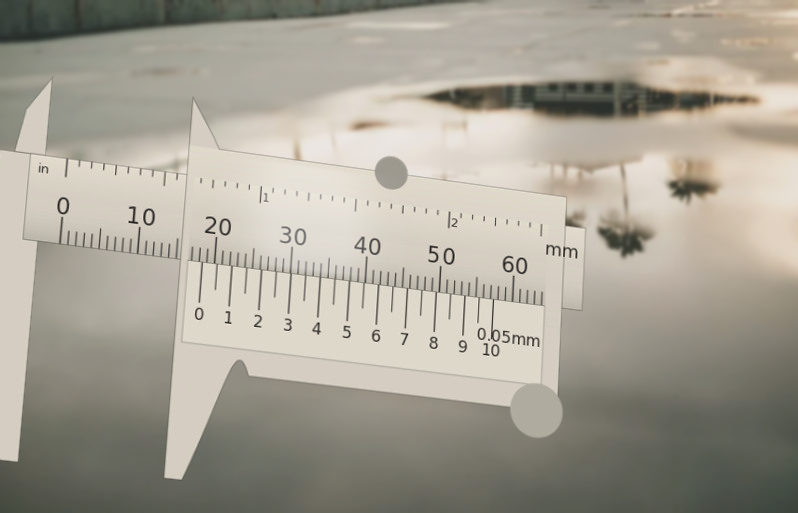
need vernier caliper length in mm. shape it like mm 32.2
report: mm 18.4
